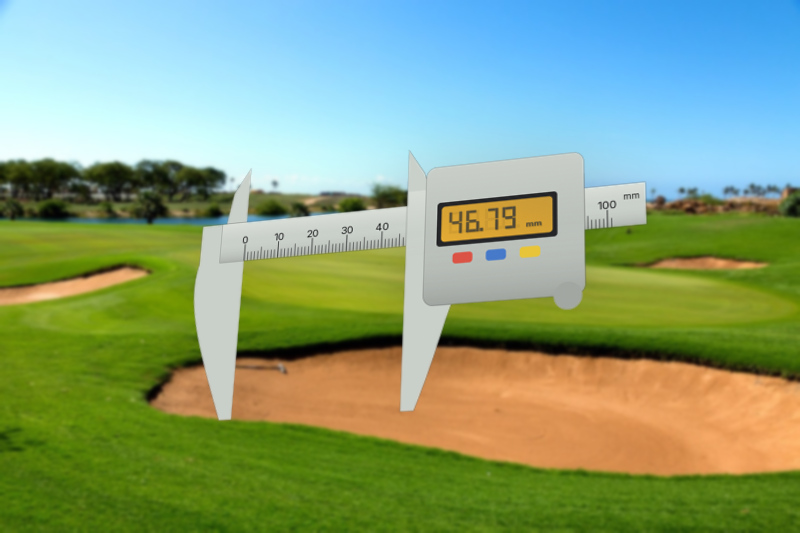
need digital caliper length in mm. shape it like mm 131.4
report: mm 46.79
